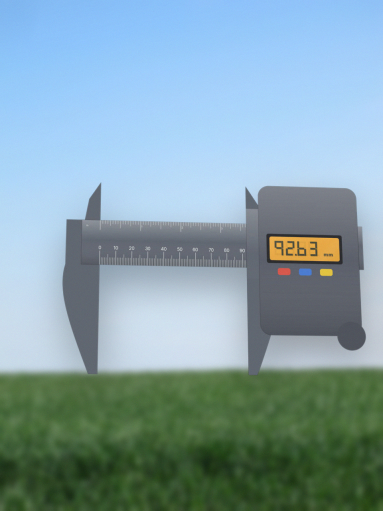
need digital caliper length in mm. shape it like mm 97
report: mm 92.63
